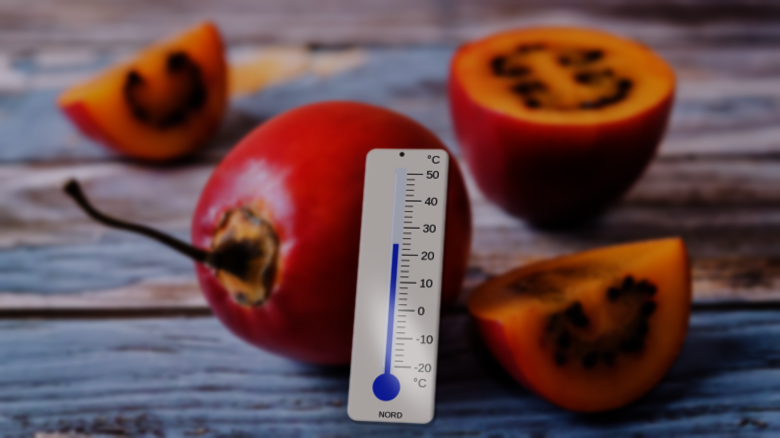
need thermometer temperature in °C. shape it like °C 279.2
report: °C 24
